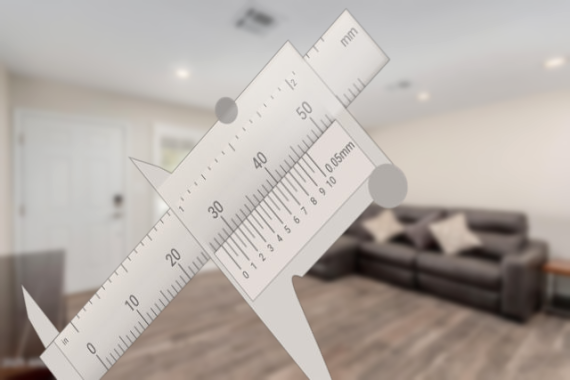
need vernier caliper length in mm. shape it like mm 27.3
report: mm 27.2
